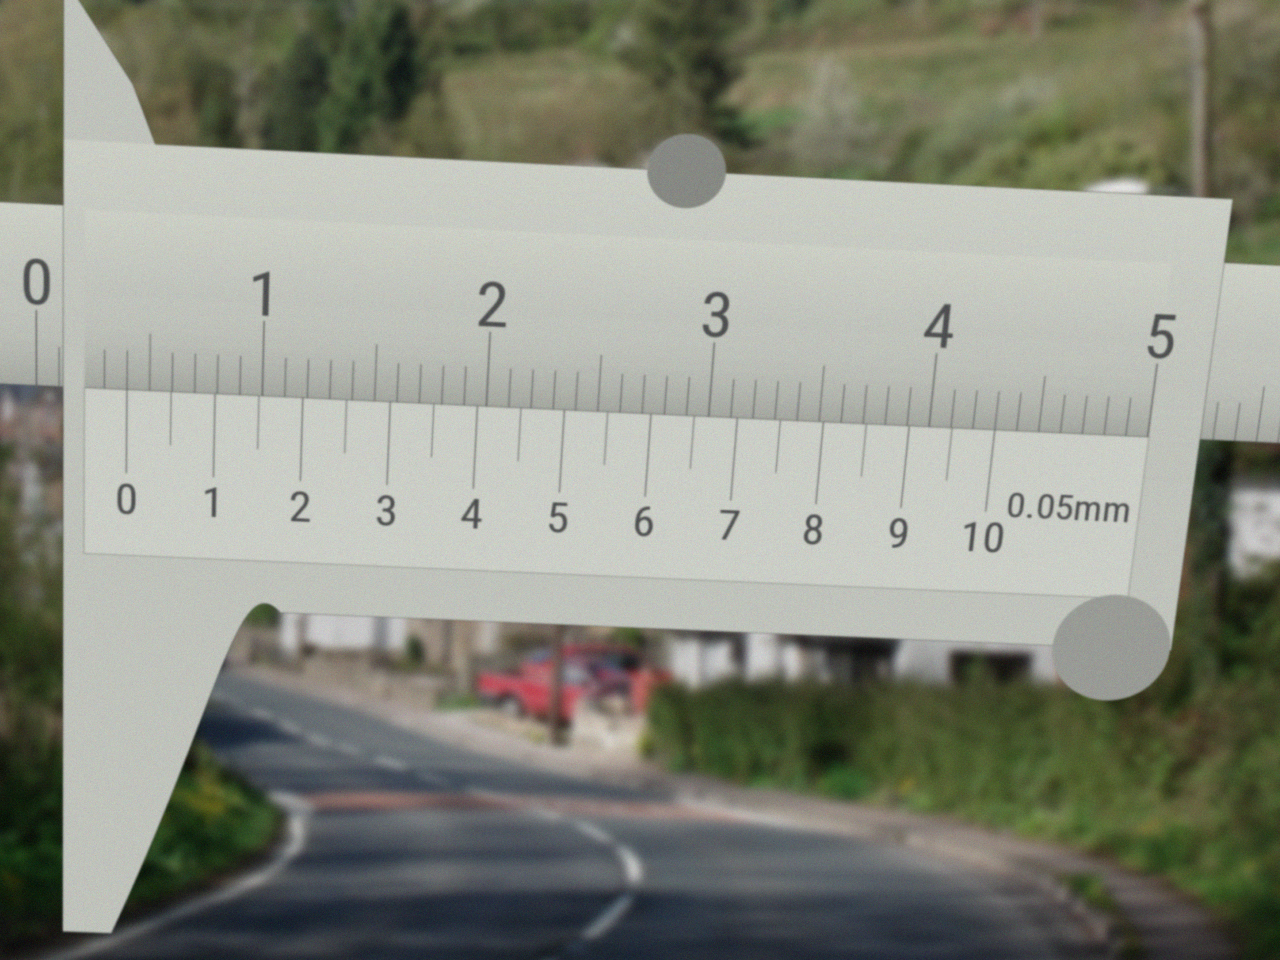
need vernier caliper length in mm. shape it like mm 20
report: mm 4.0
